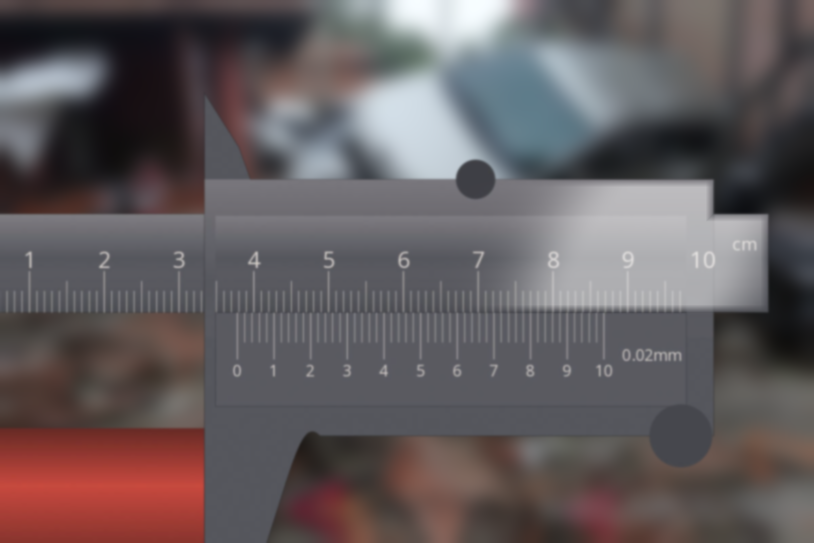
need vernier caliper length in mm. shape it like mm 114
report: mm 37.8
